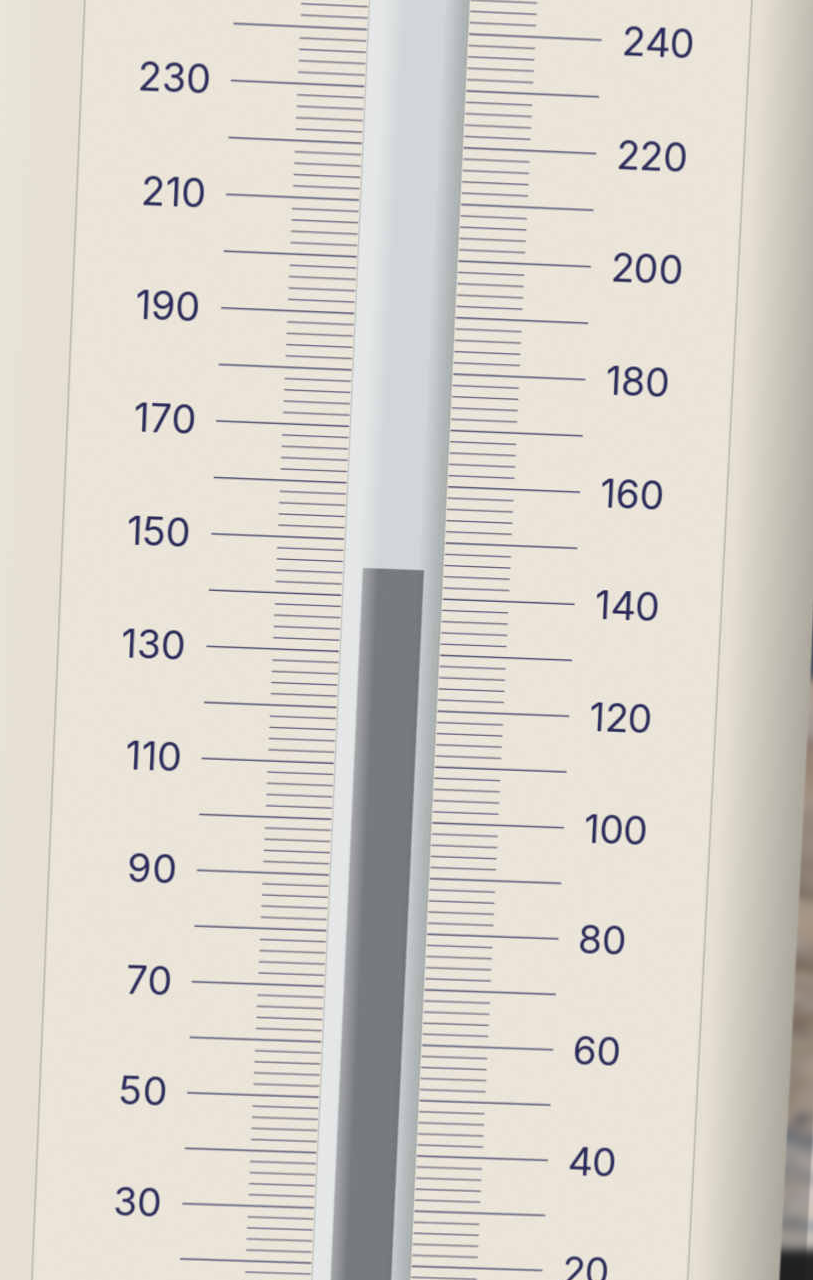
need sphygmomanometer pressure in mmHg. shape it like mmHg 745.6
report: mmHg 145
